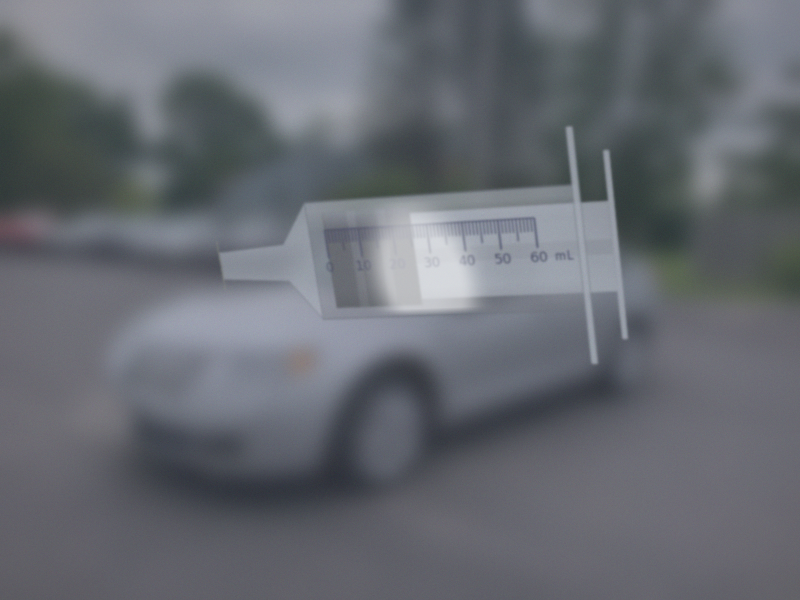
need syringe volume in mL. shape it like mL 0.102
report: mL 0
